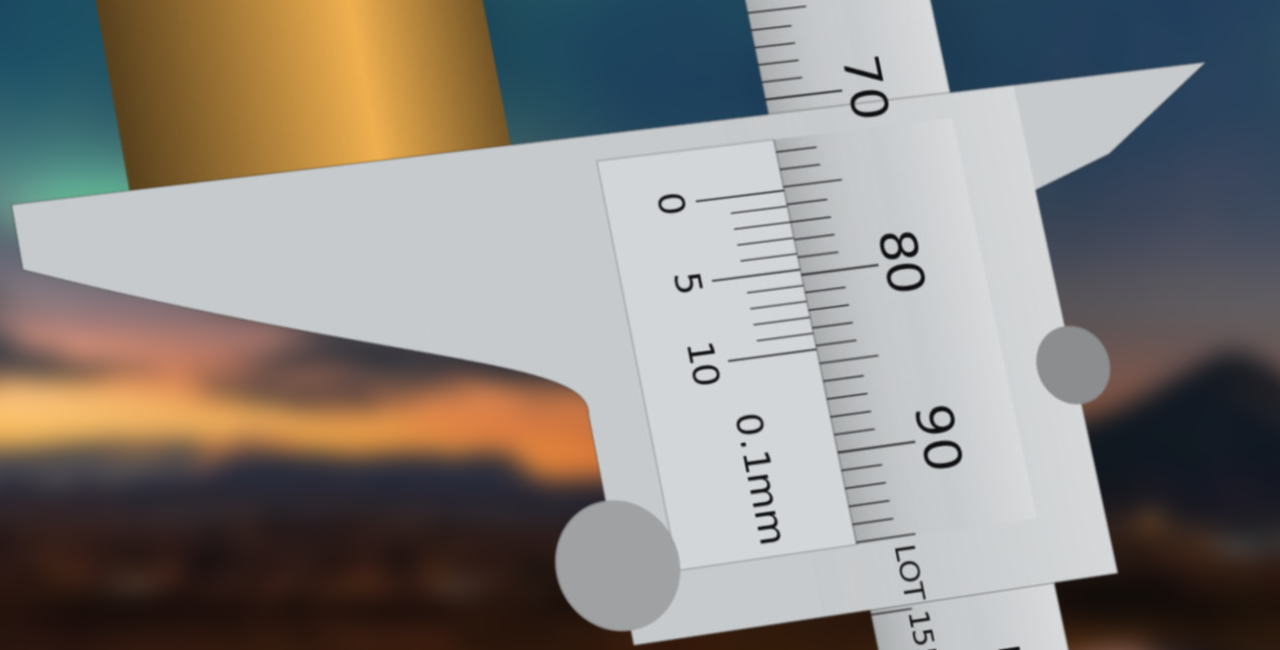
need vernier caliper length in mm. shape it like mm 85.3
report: mm 75.2
